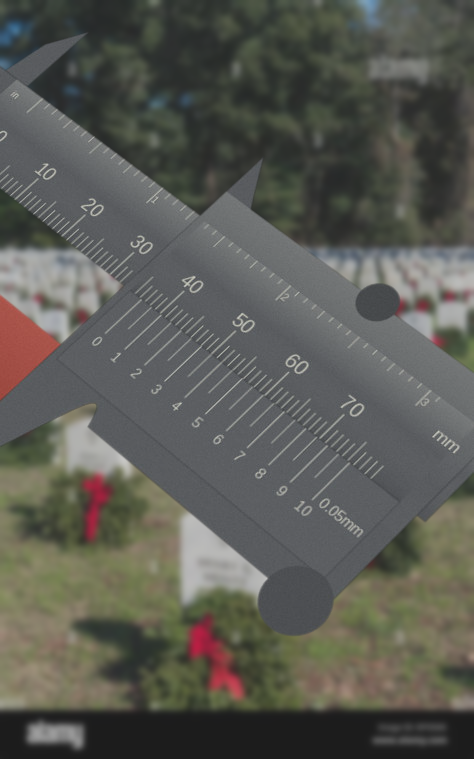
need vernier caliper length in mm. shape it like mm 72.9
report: mm 36.4
